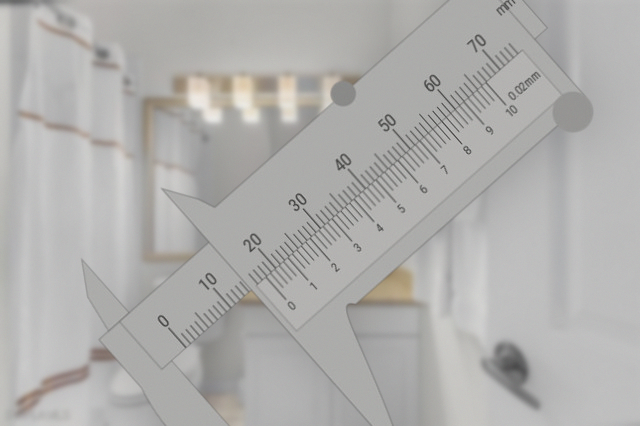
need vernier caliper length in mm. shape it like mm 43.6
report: mm 17.8
